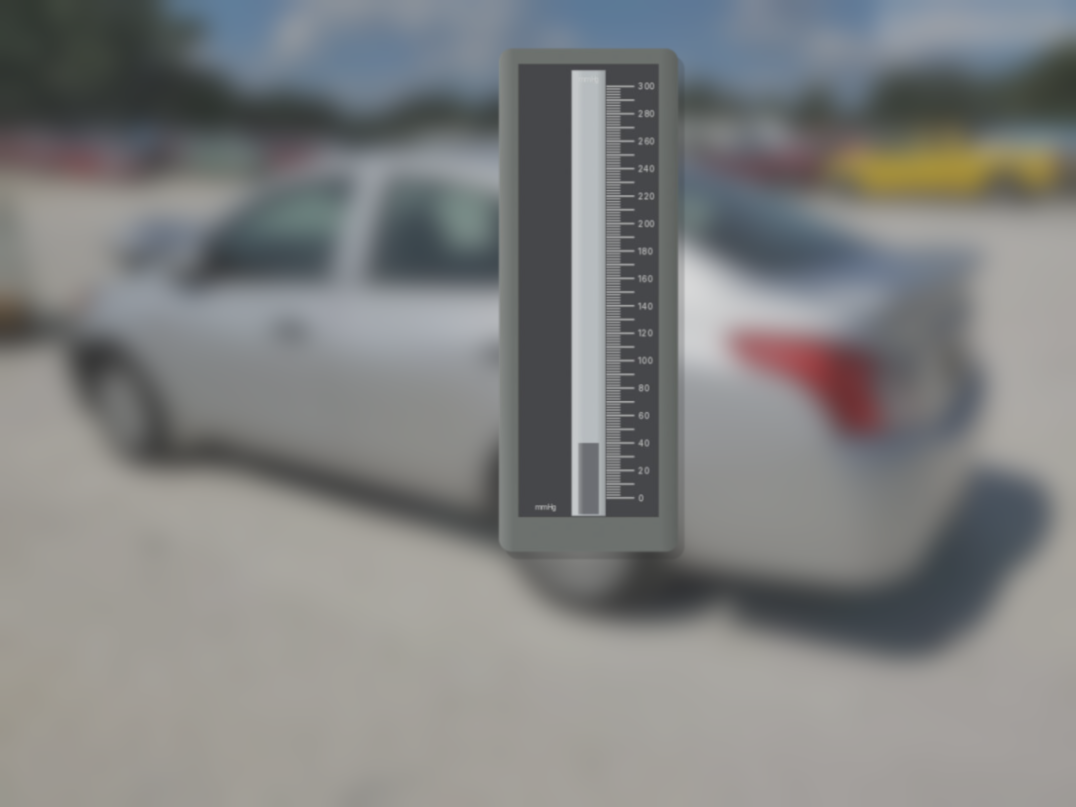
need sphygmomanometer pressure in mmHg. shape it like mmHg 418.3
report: mmHg 40
